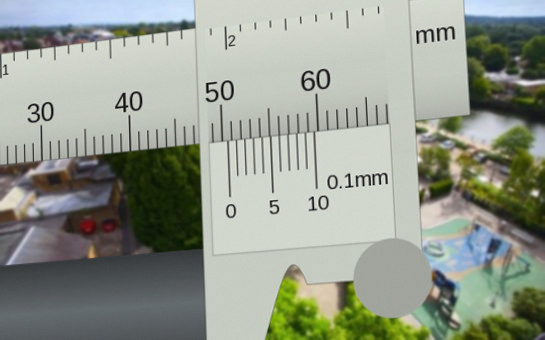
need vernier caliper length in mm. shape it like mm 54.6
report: mm 50.6
